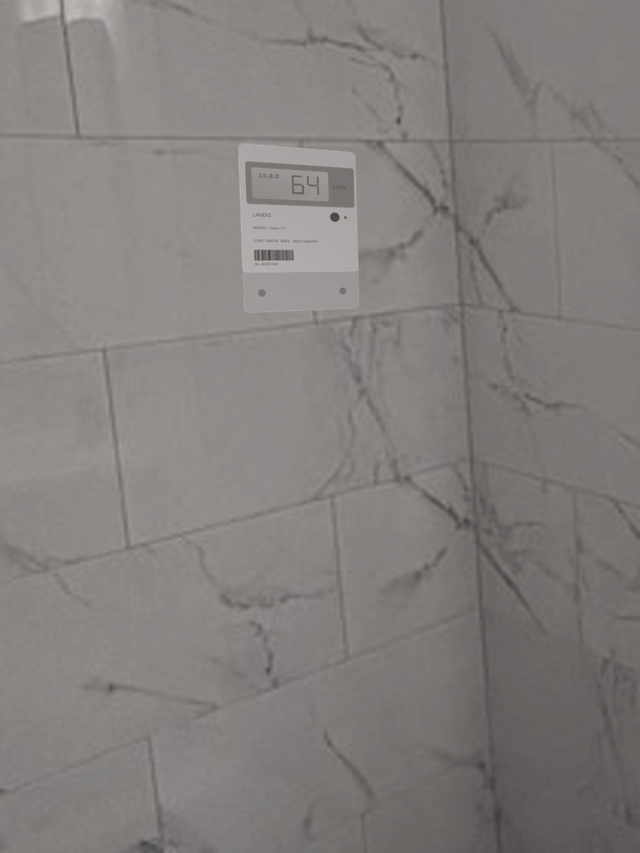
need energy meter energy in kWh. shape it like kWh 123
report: kWh 64
